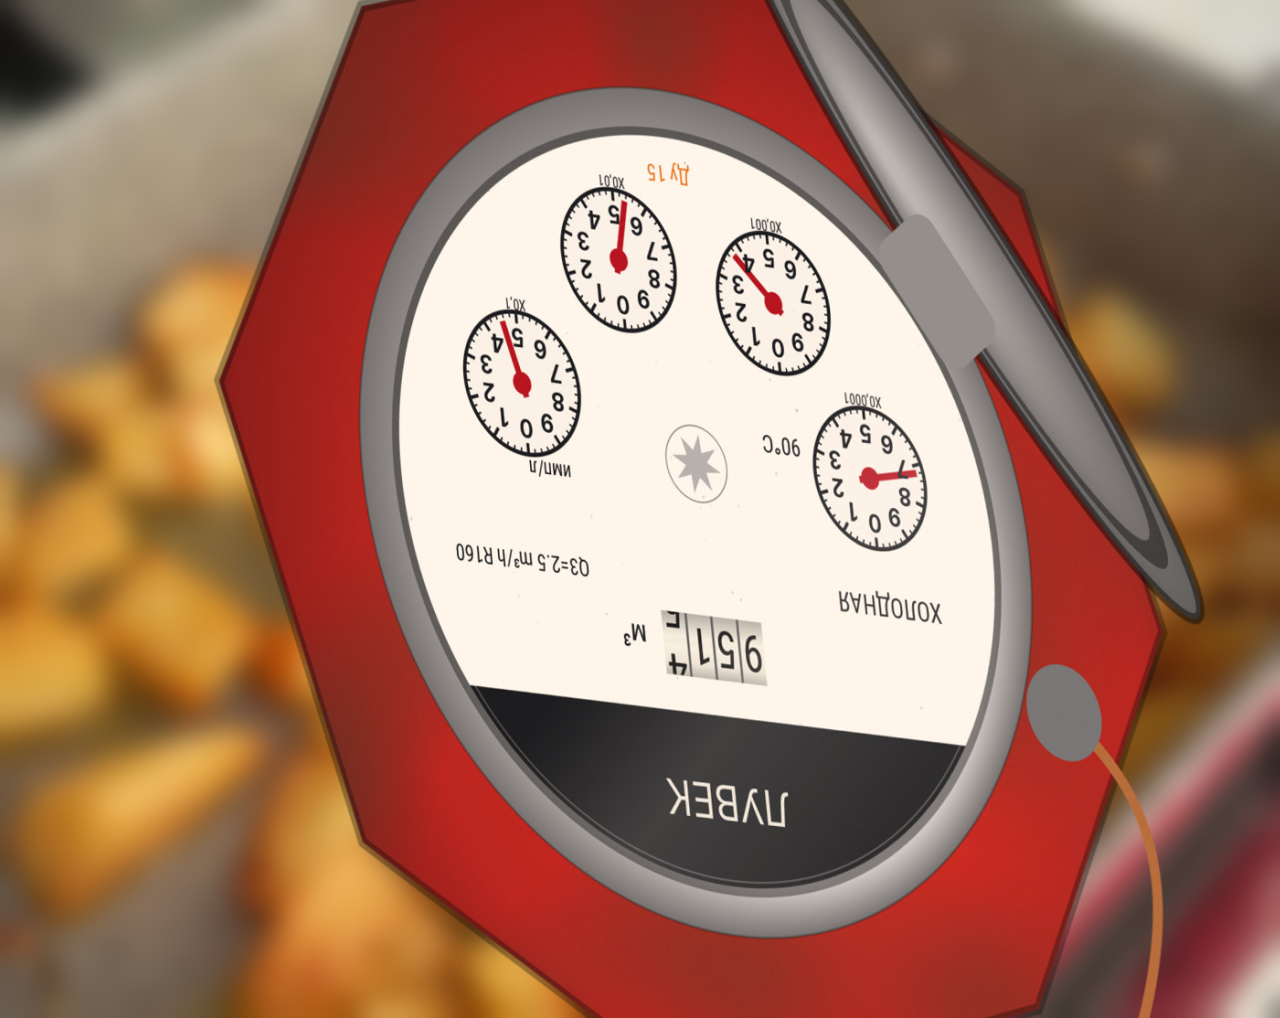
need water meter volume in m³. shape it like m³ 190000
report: m³ 9514.4537
